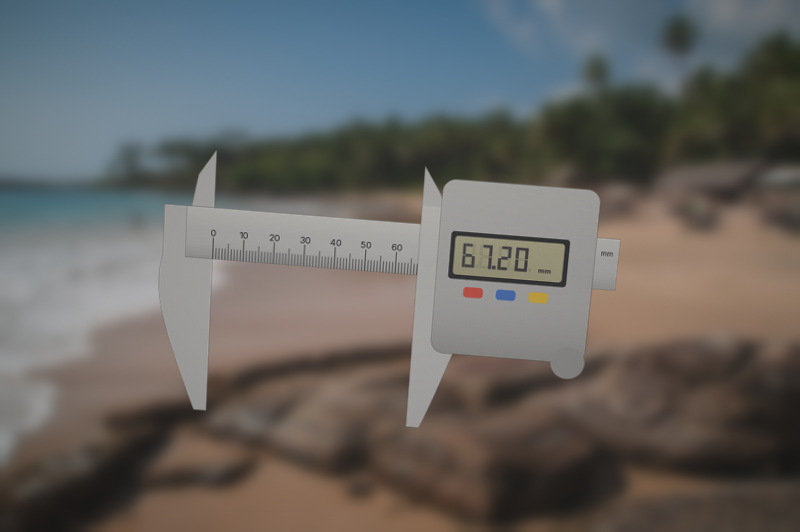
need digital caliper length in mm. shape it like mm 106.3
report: mm 67.20
